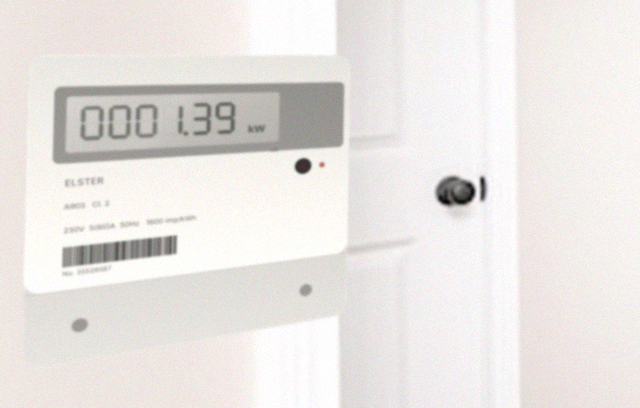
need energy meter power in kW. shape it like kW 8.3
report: kW 1.39
